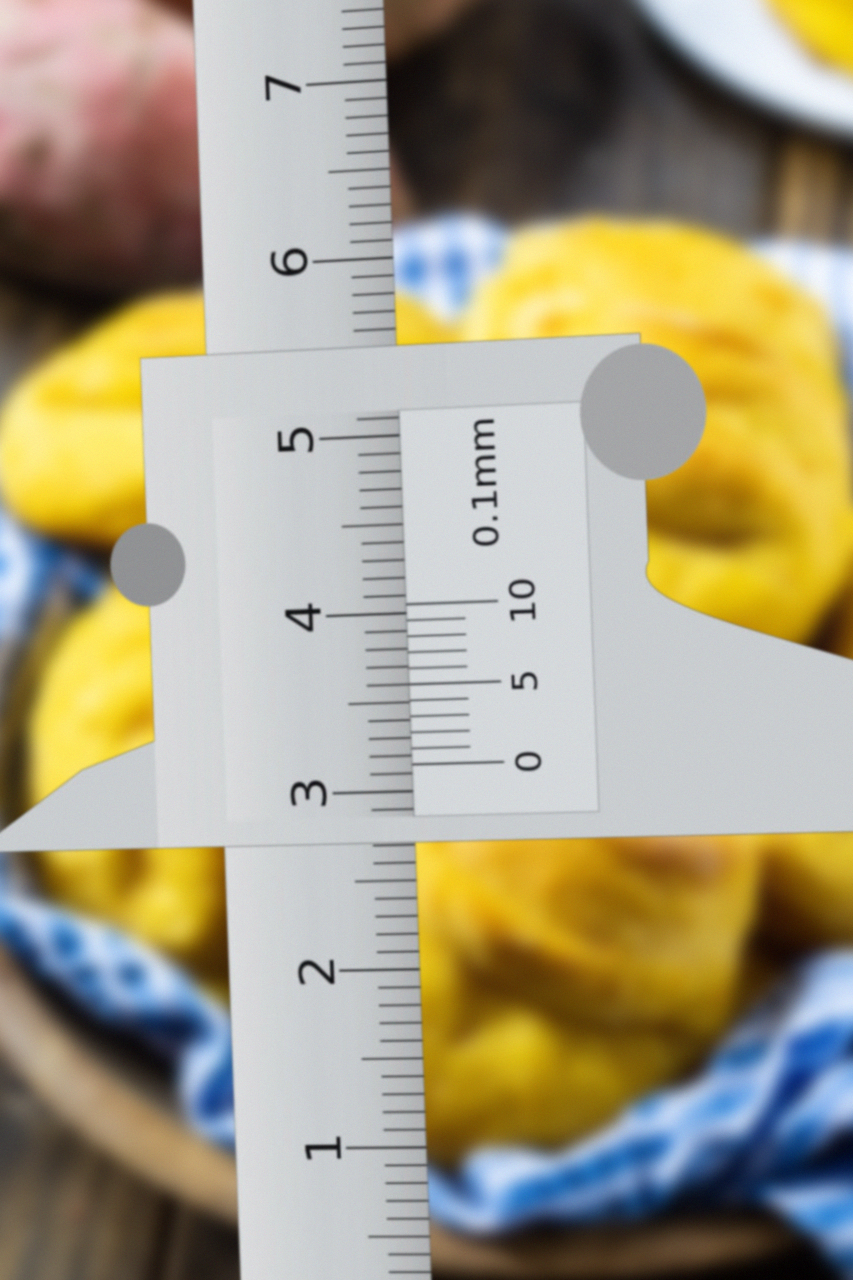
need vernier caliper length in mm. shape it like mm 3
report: mm 31.5
